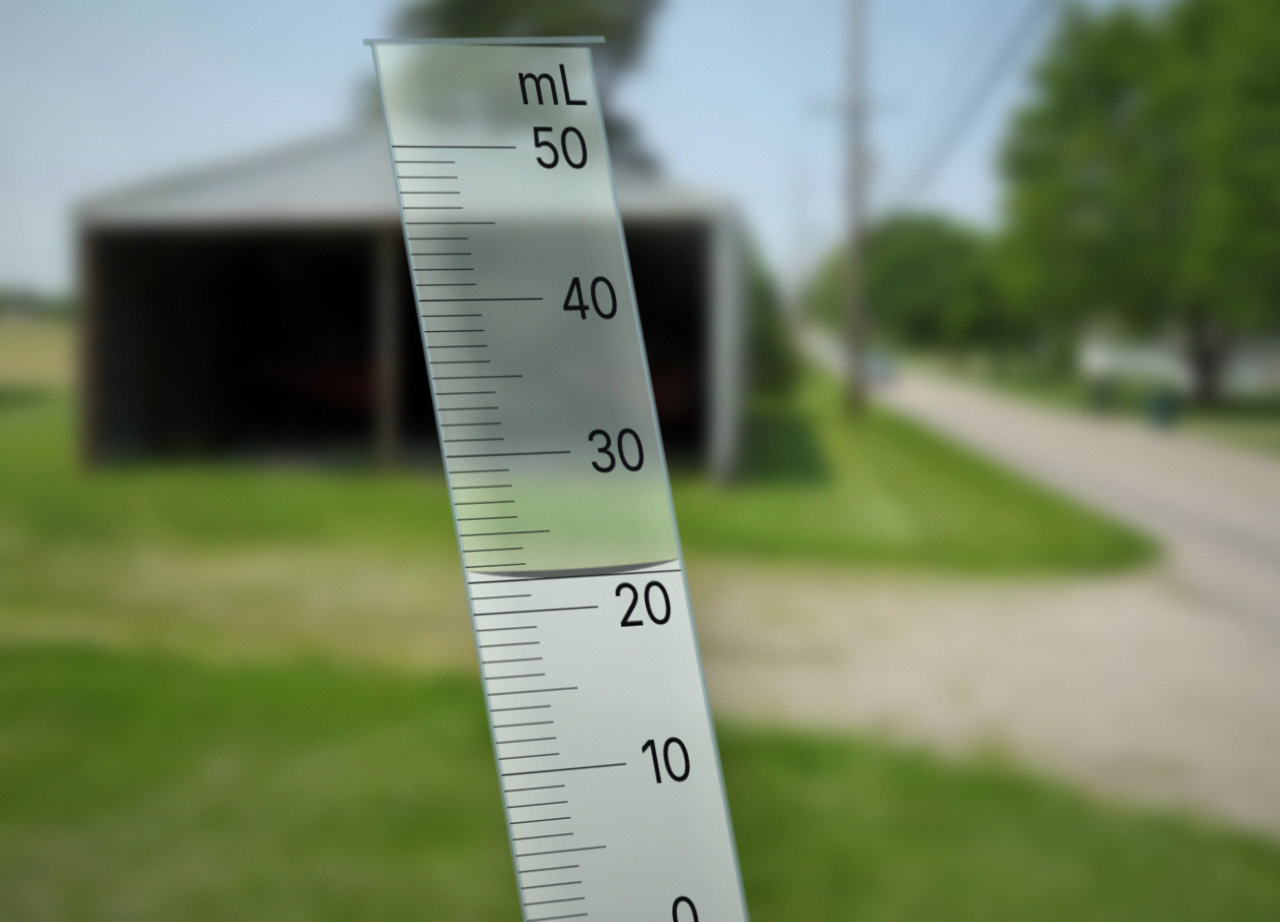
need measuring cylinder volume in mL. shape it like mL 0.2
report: mL 22
